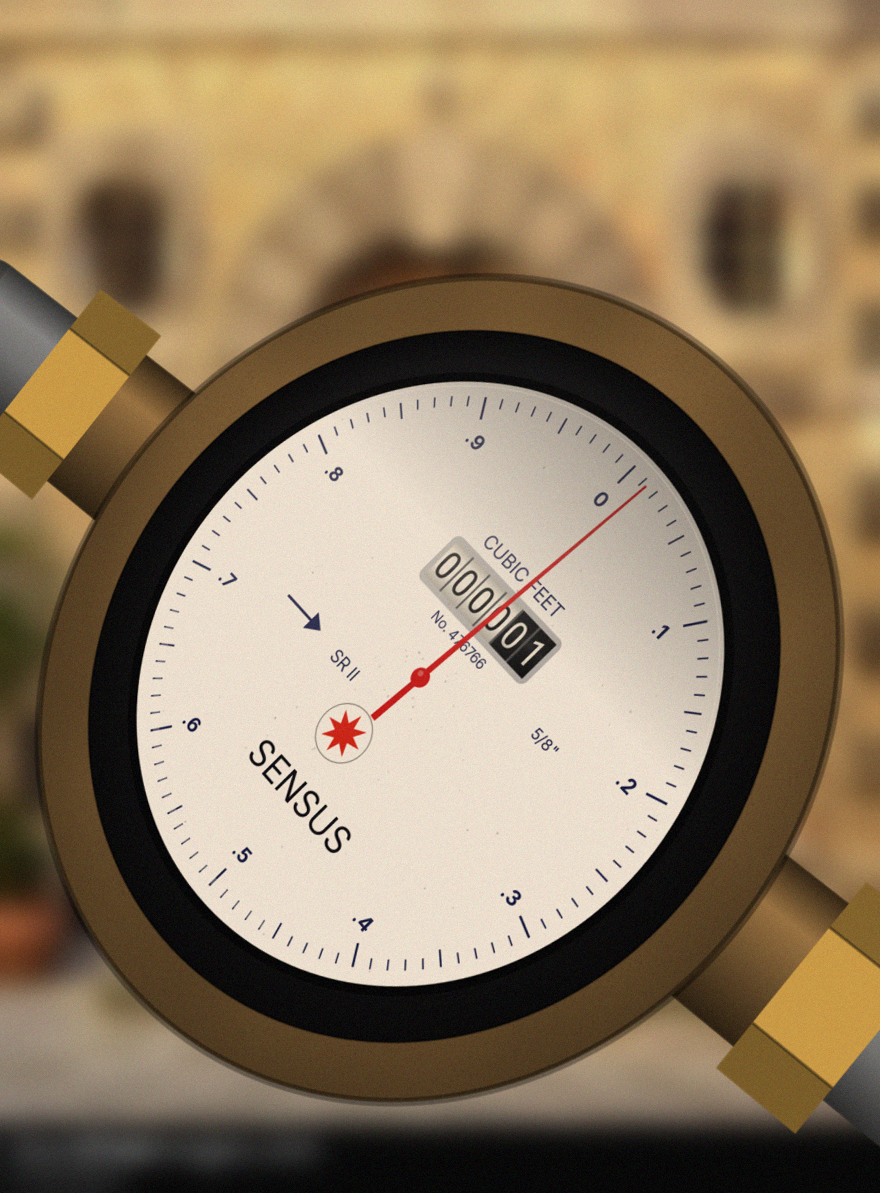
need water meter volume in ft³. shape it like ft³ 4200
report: ft³ 1.01
